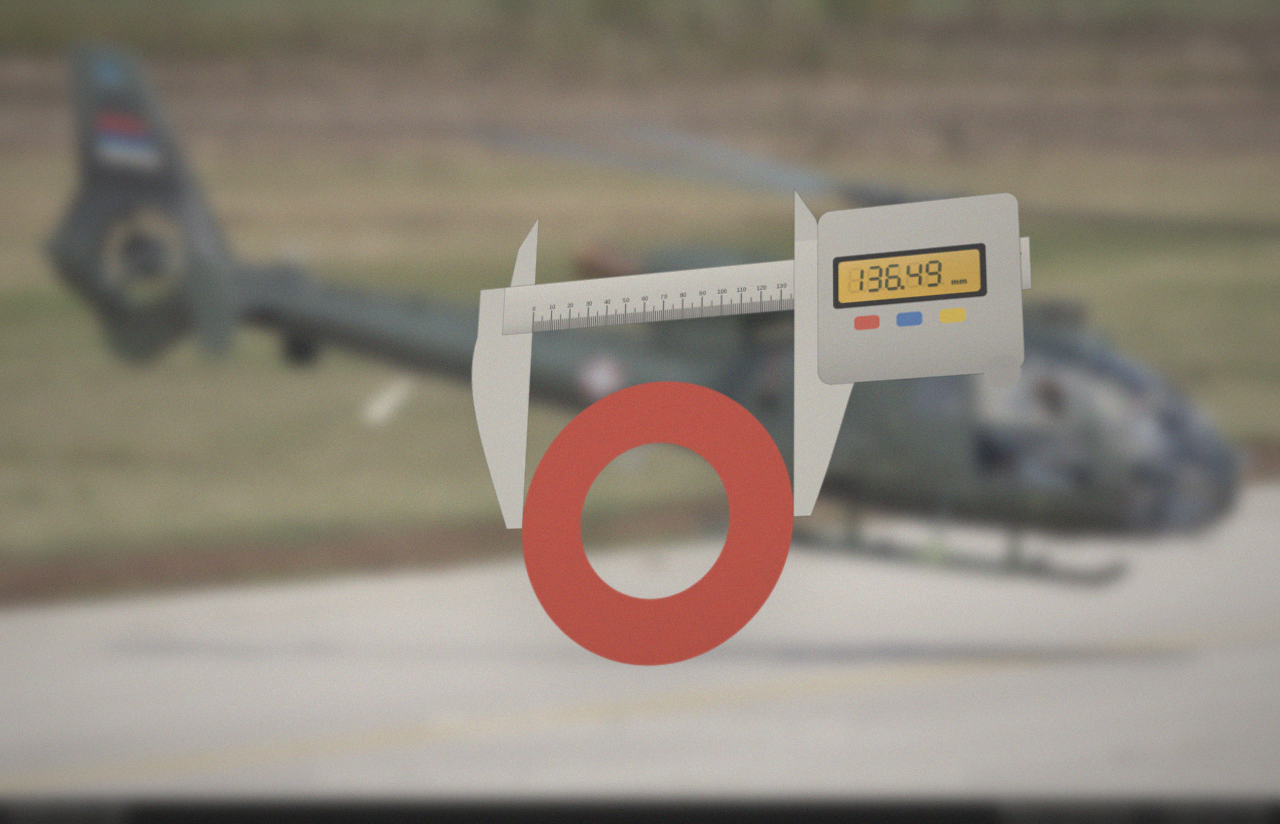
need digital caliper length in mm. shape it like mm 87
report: mm 136.49
